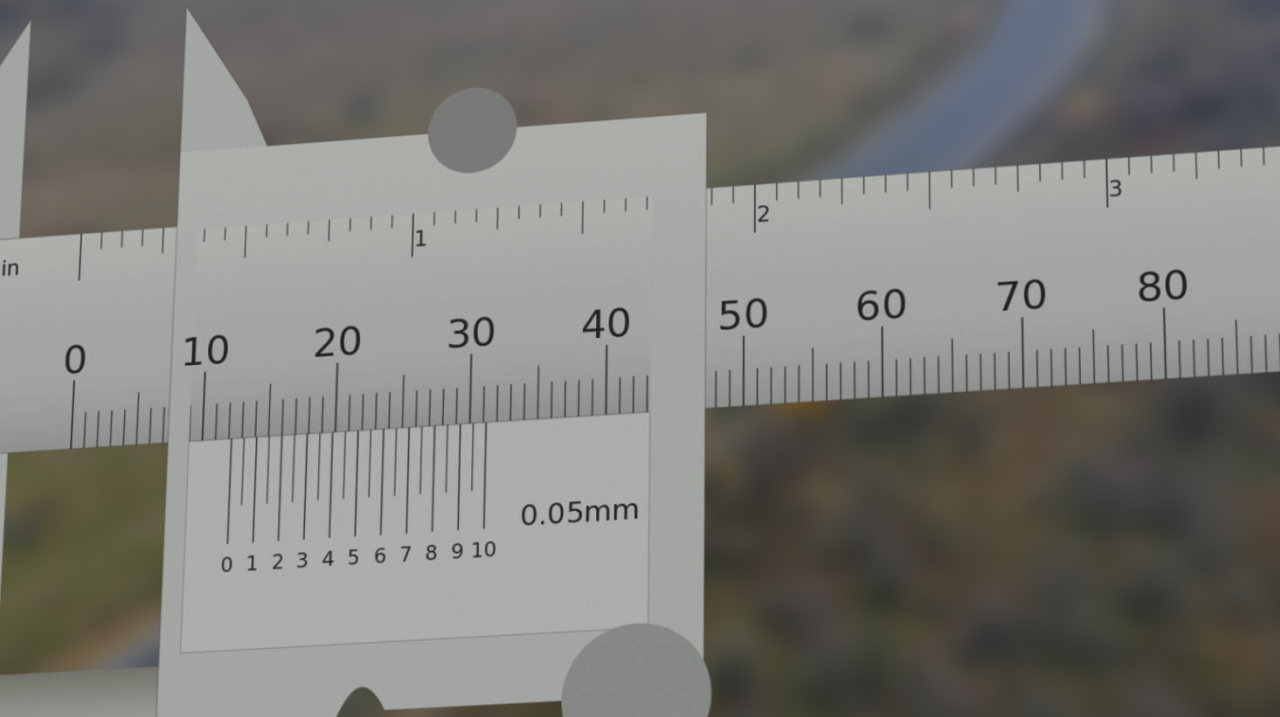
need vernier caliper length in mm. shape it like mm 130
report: mm 12.2
